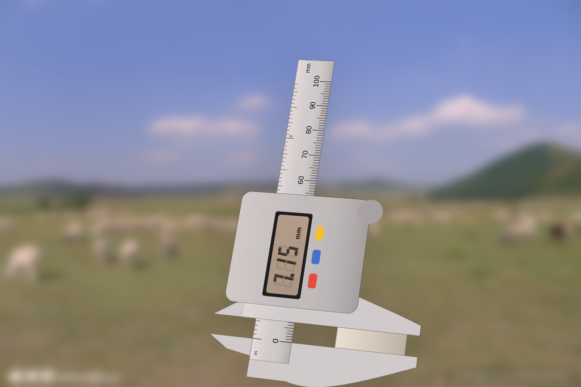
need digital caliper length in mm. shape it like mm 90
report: mm 7.15
